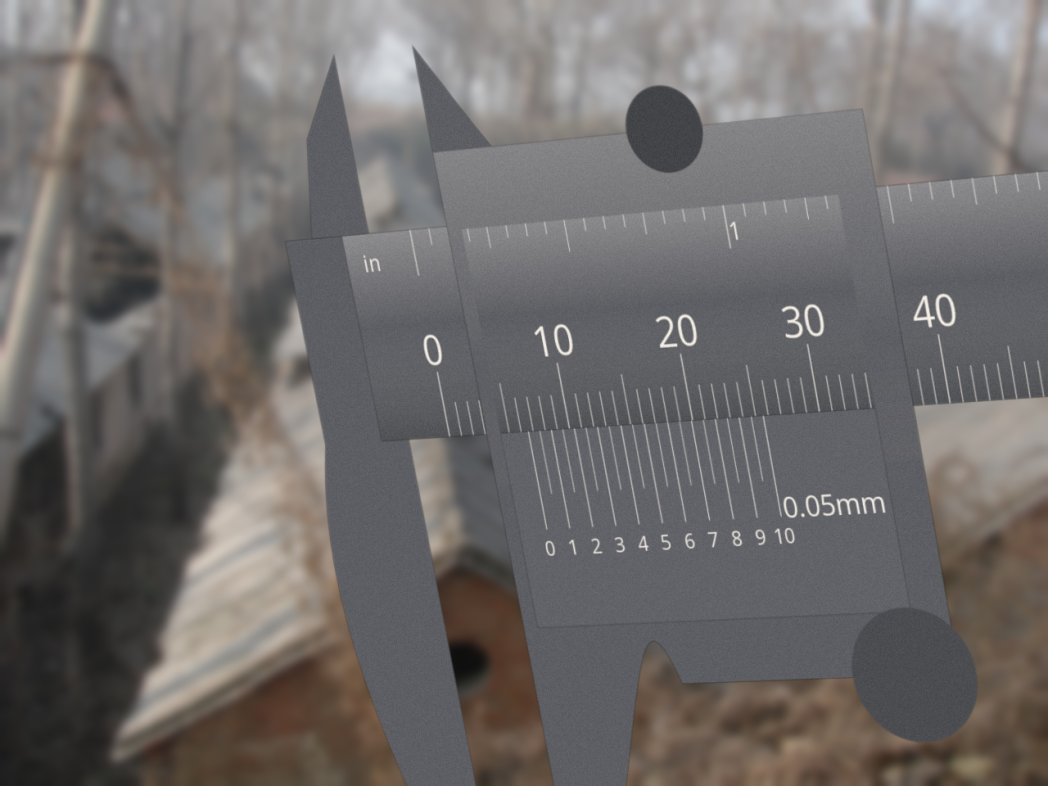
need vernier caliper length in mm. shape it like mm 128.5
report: mm 6.6
